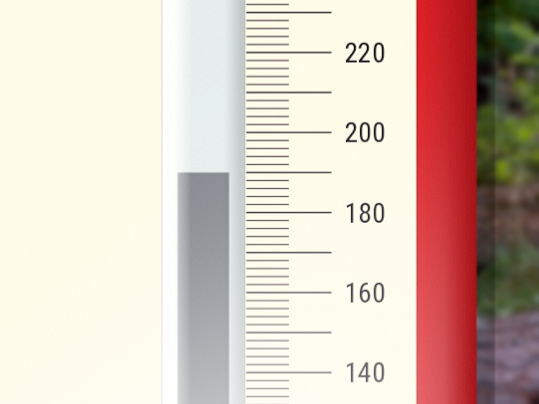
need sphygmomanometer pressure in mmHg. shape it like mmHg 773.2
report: mmHg 190
